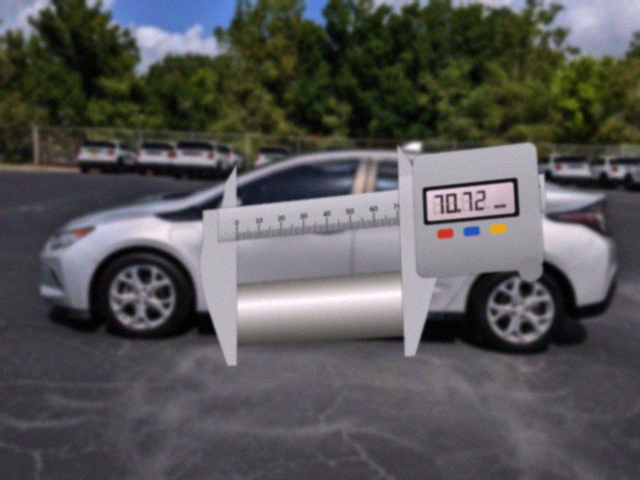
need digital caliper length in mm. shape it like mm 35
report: mm 70.72
